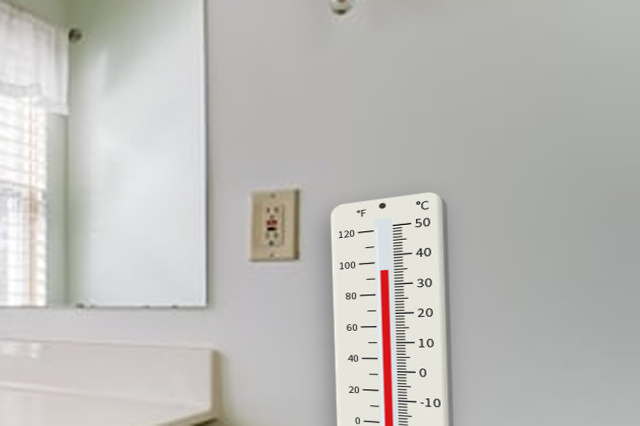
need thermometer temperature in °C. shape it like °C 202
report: °C 35
